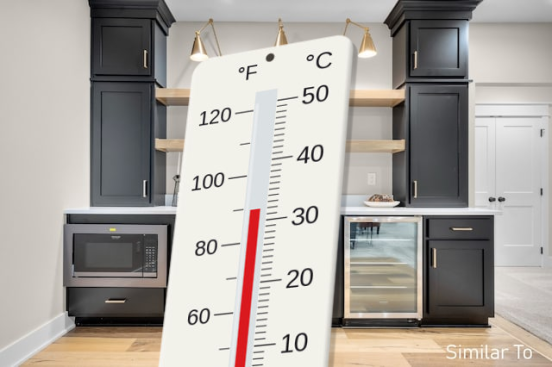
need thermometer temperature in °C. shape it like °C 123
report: °C 32
